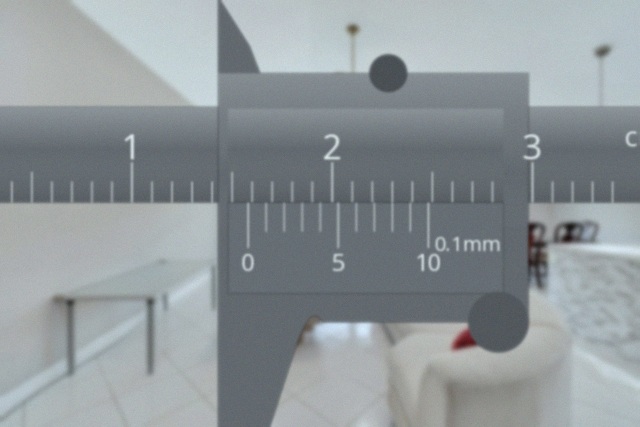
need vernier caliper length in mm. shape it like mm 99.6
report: mm 15.8
